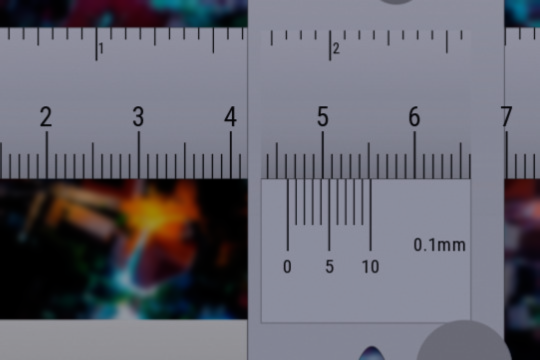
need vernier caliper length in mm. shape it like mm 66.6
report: mm 46.2
